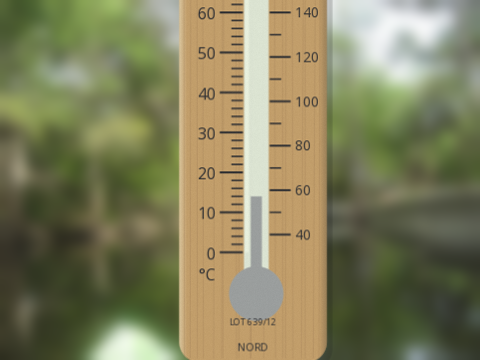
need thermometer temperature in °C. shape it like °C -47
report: °C 14
